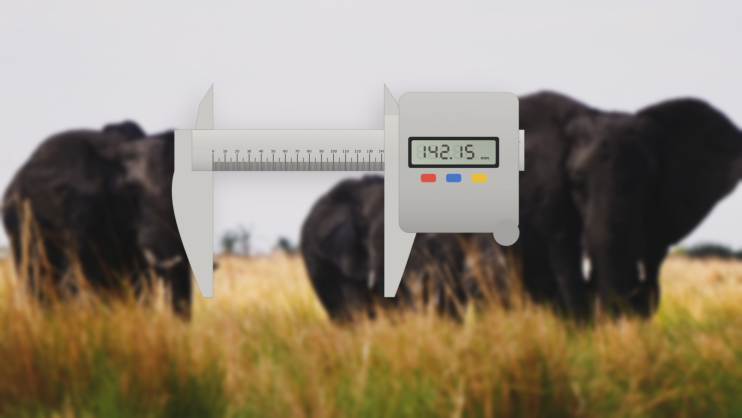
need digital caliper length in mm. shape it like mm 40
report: mm 142.15
